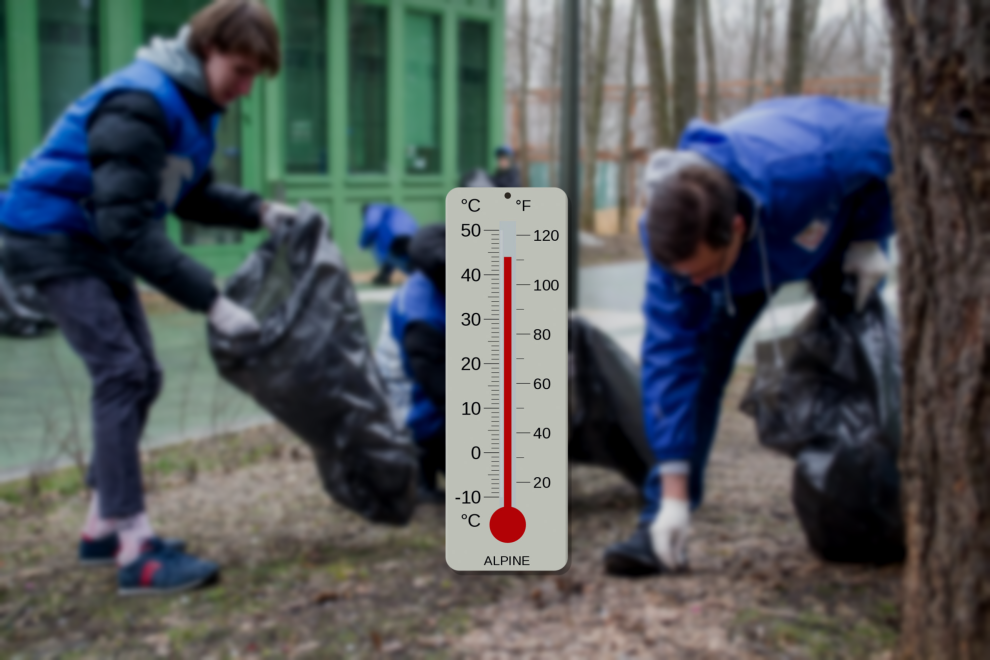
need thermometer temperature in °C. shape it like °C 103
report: °C 44
